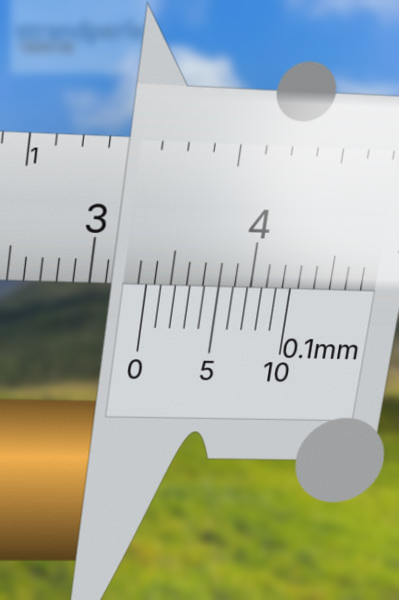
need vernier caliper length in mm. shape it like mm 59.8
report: mm 33.5
